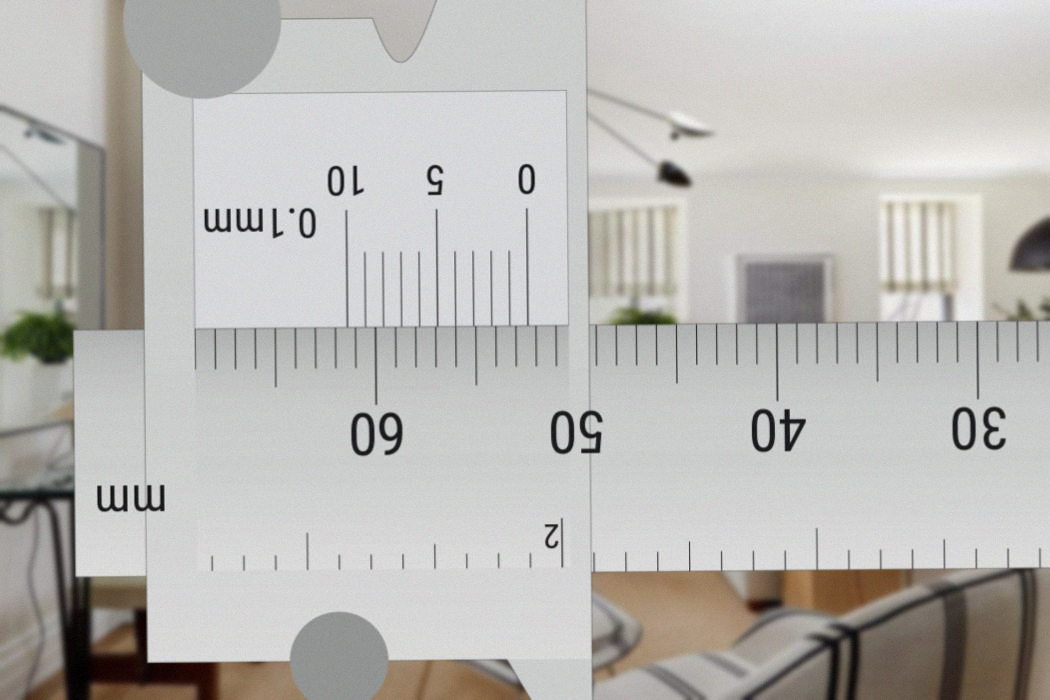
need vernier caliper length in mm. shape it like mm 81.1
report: mm 52.4
